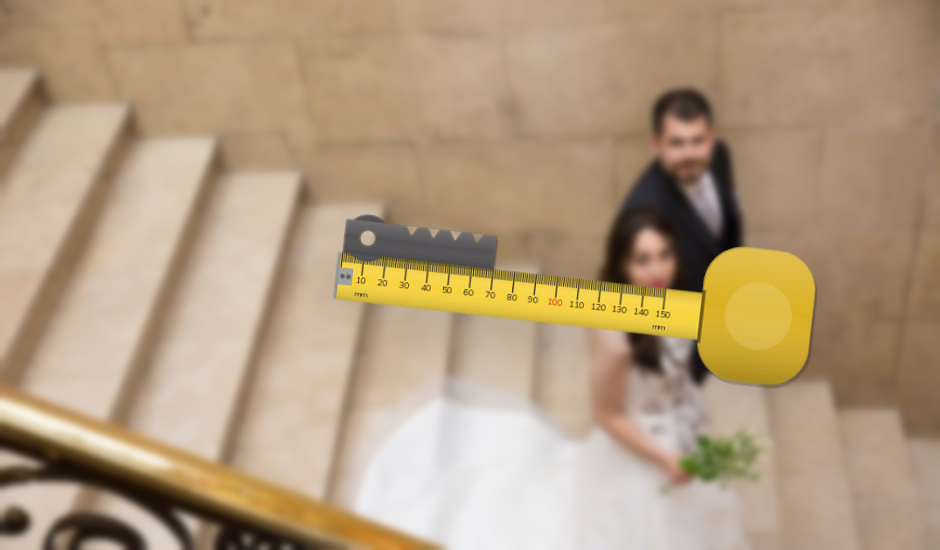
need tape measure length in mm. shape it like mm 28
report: mm 70
